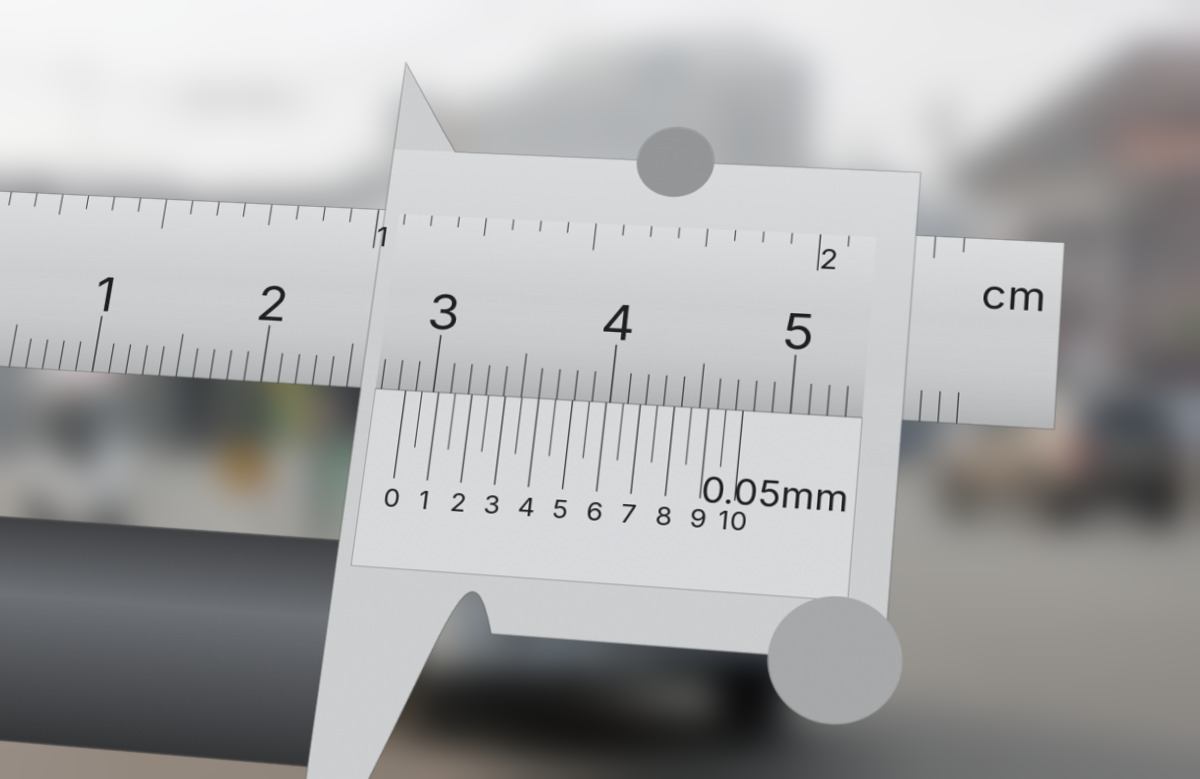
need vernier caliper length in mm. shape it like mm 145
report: mm 28.4
